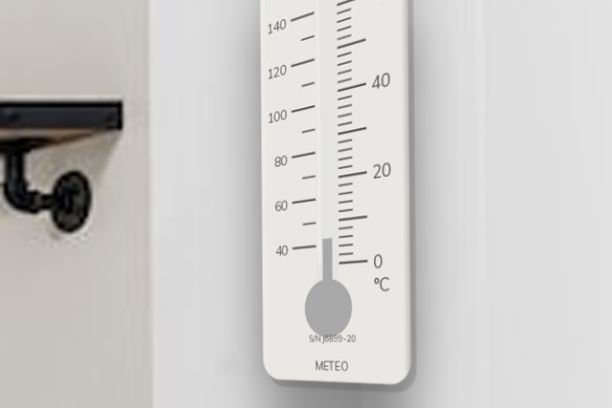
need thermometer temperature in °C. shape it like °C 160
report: °C 6
